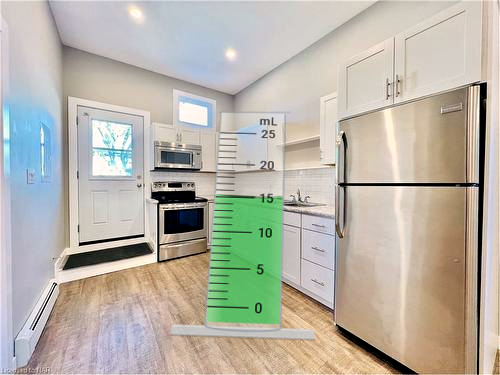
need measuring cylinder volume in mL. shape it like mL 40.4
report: mL 15
